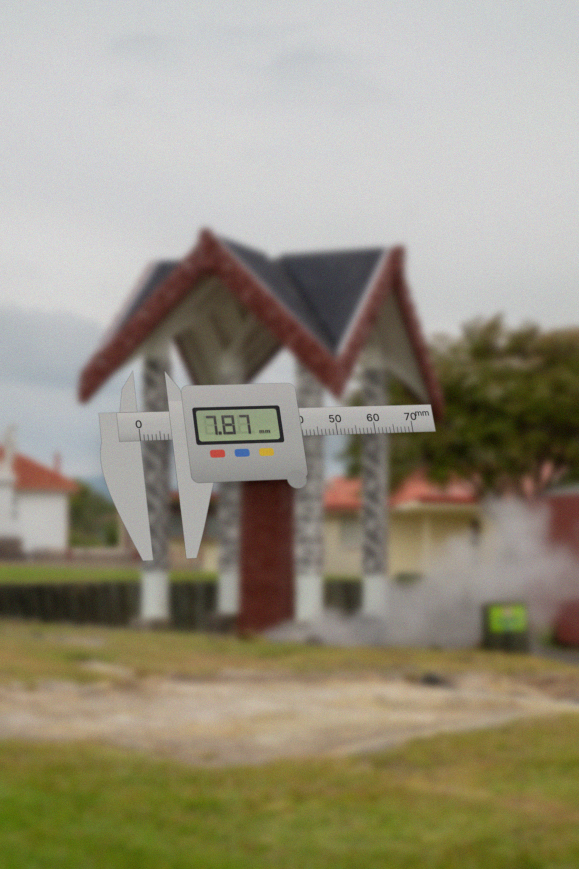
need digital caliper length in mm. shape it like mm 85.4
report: mm 7.87
